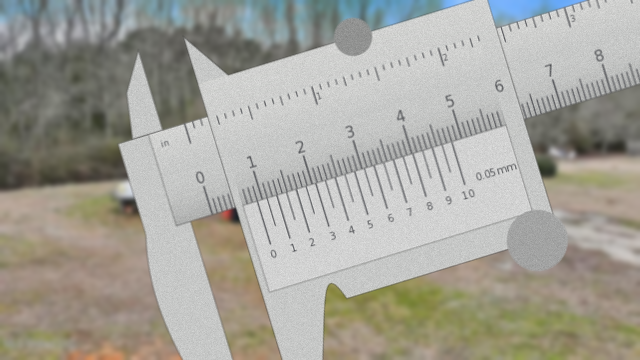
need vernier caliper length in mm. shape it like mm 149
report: mm 9.0
